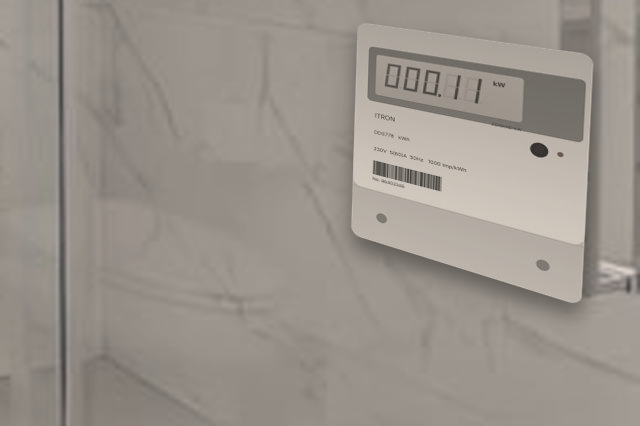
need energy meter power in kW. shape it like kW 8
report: kW 0.11
